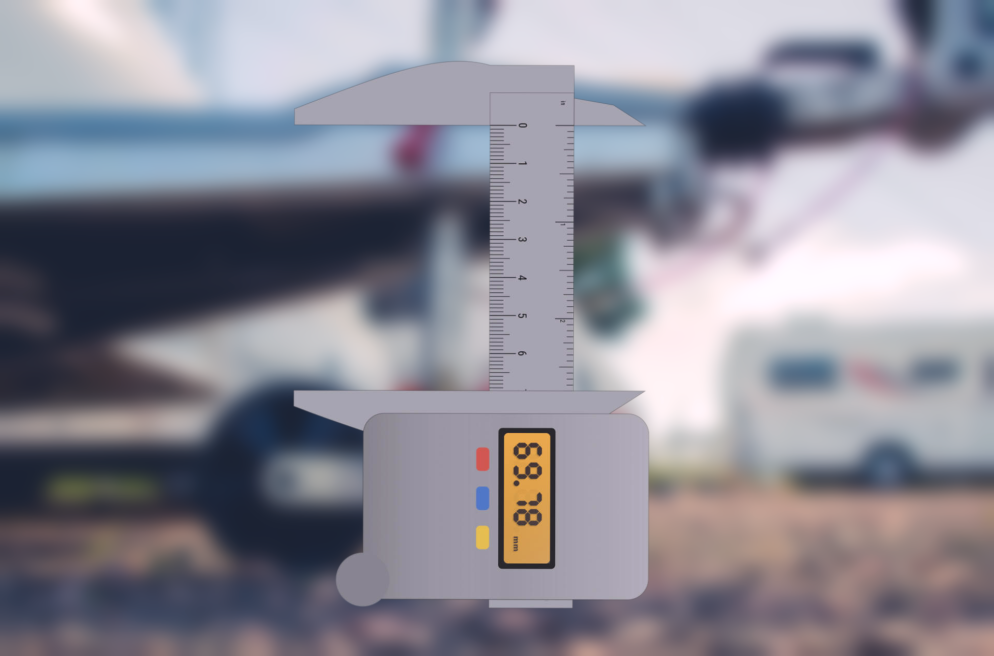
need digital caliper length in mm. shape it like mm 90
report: mm 69.78
